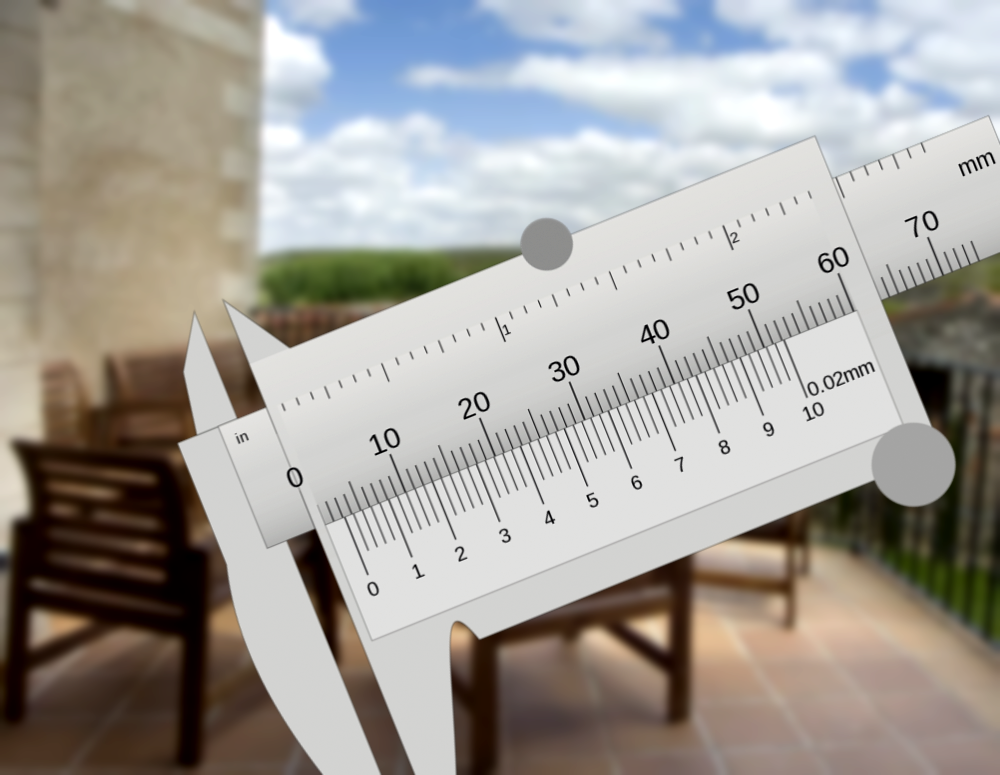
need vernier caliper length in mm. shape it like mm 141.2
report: mm 3.2
